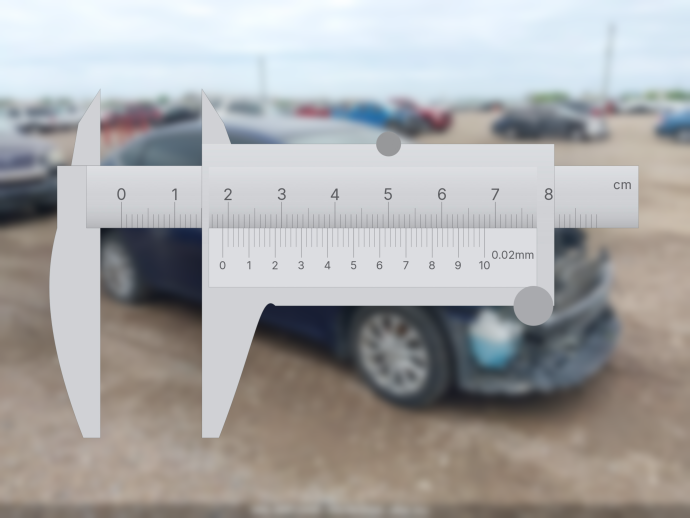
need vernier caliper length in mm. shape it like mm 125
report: mm 19.0
